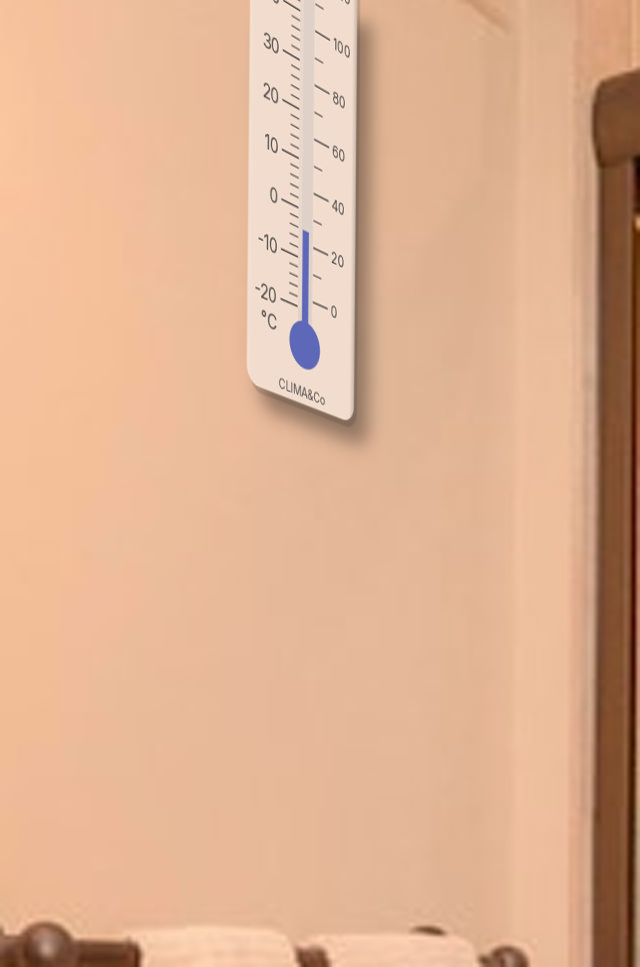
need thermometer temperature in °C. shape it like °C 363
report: °C -4
